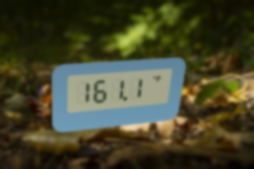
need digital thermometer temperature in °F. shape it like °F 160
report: °F 161.1
